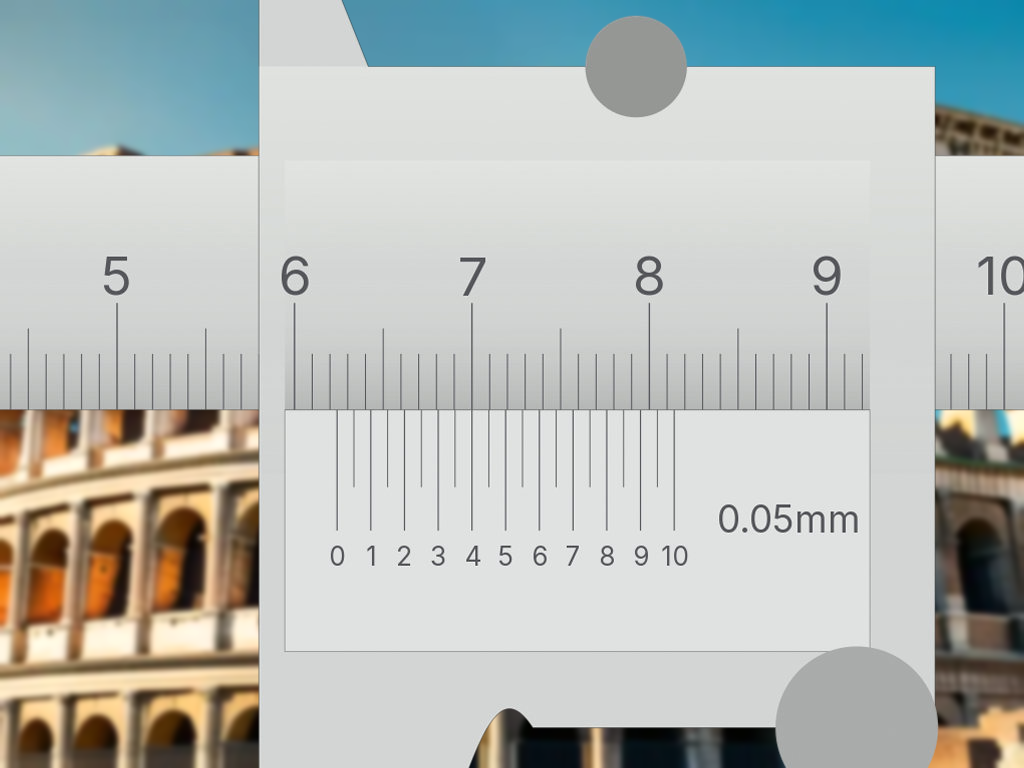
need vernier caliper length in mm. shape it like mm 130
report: mm 62.4
